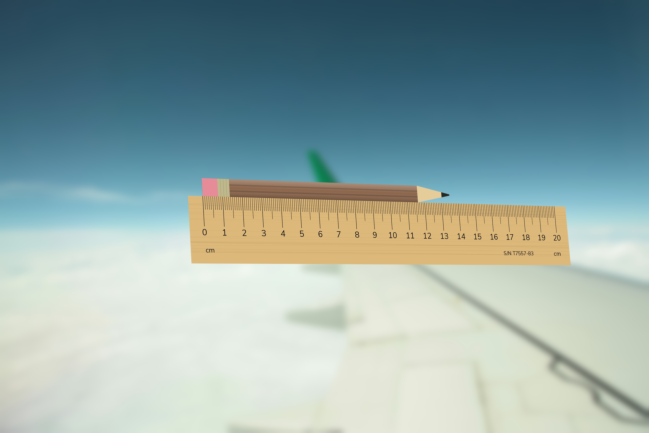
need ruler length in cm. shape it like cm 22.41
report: cm 13.5
